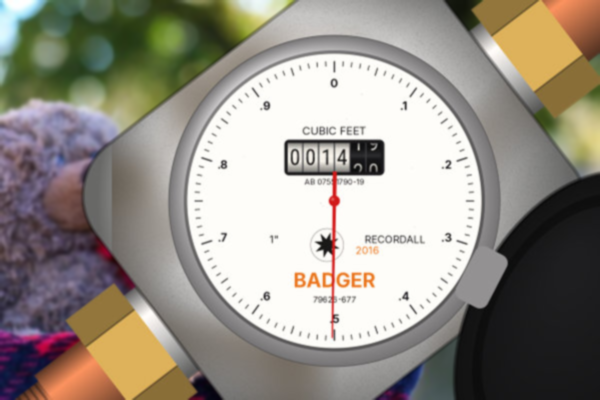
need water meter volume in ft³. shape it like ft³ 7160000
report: ft³ 1419.50
